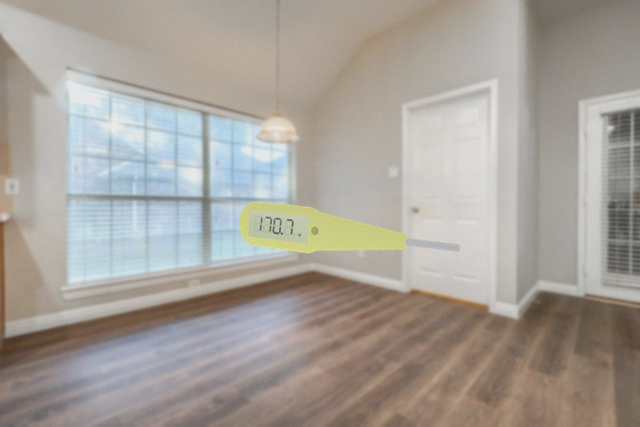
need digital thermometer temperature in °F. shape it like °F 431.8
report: °F 170.7
